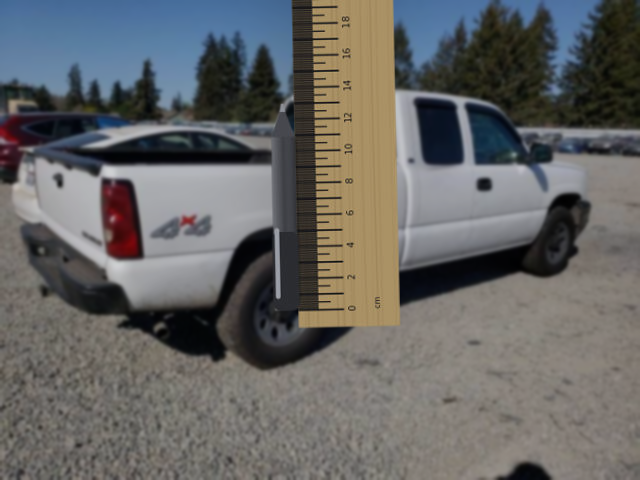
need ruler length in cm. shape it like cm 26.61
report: cm 13
